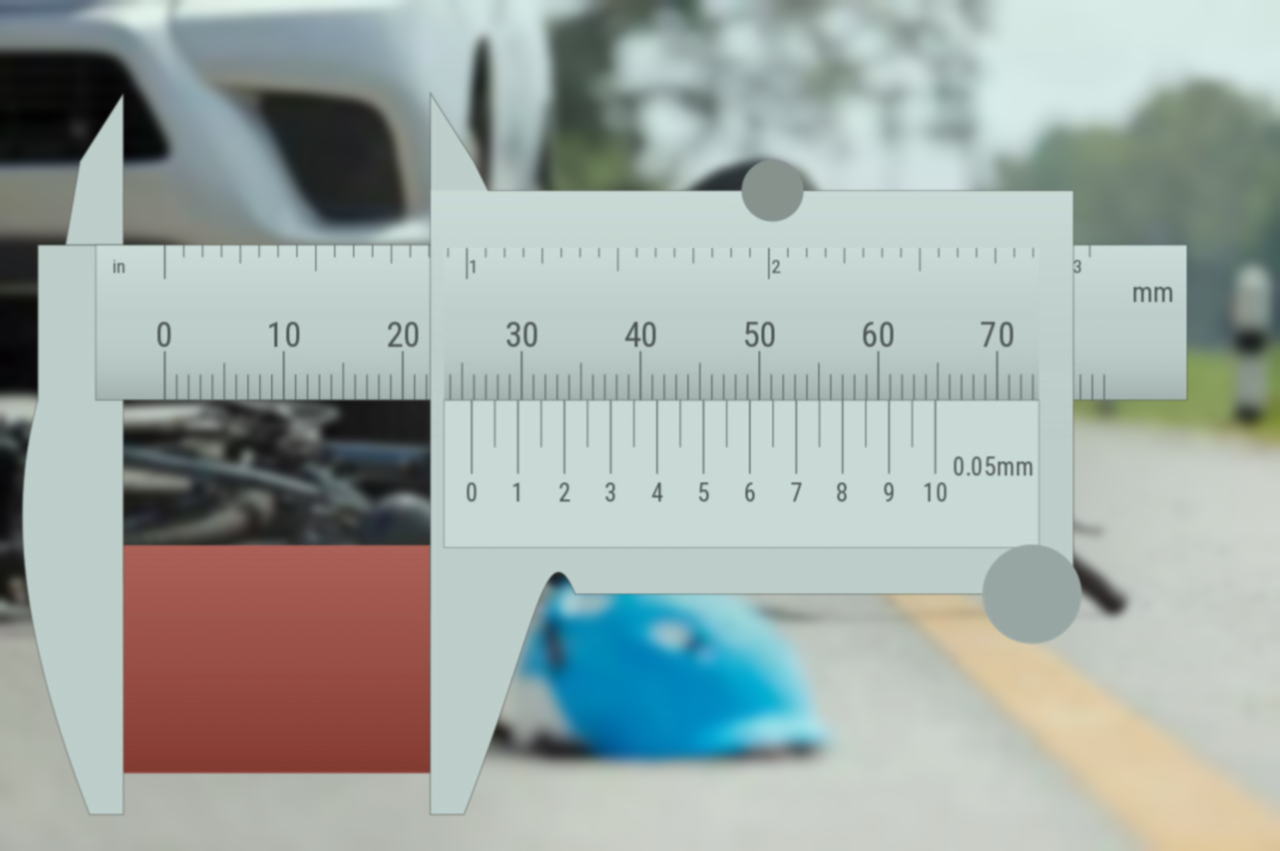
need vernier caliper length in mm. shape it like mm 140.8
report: mm 25.8
